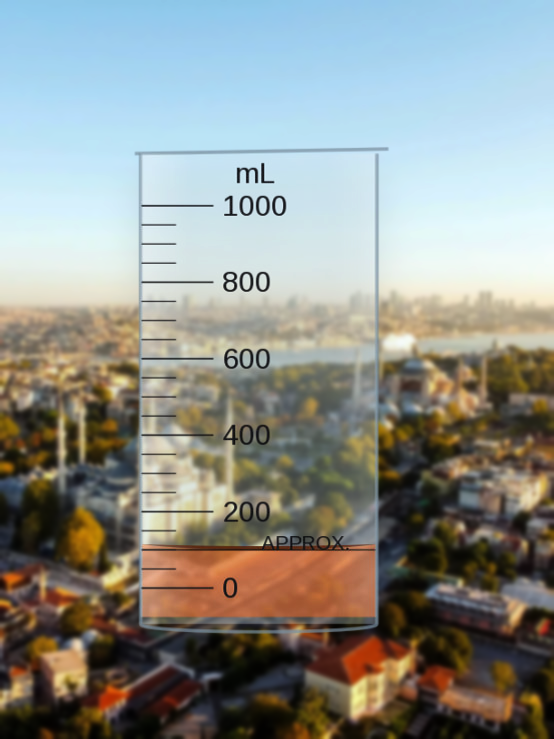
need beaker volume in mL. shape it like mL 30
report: mL 100
